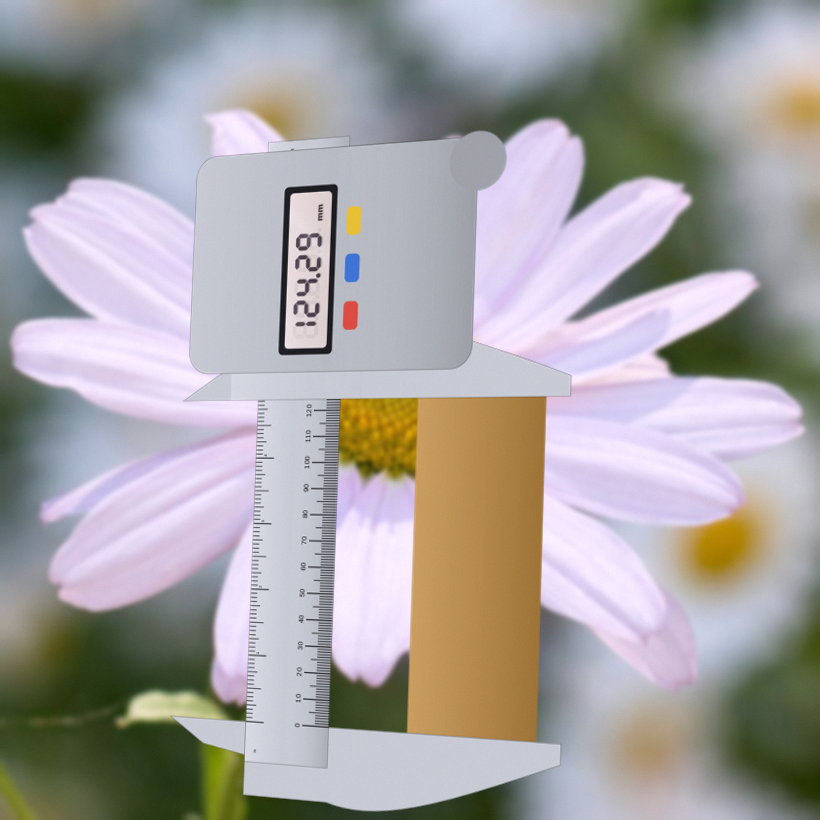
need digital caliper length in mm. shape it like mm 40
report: mm 124.29
